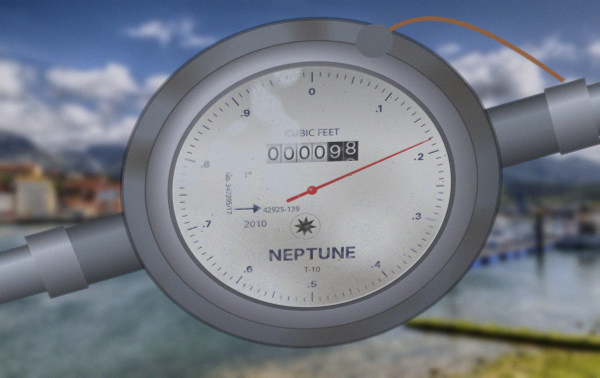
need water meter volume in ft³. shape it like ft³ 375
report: ft³ 98.18
